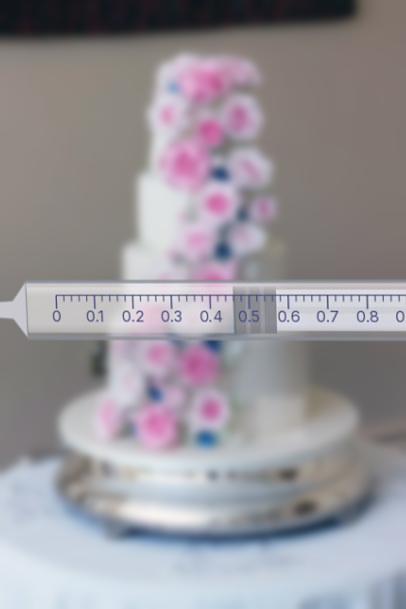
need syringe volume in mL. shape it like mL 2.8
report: mL 0.46
